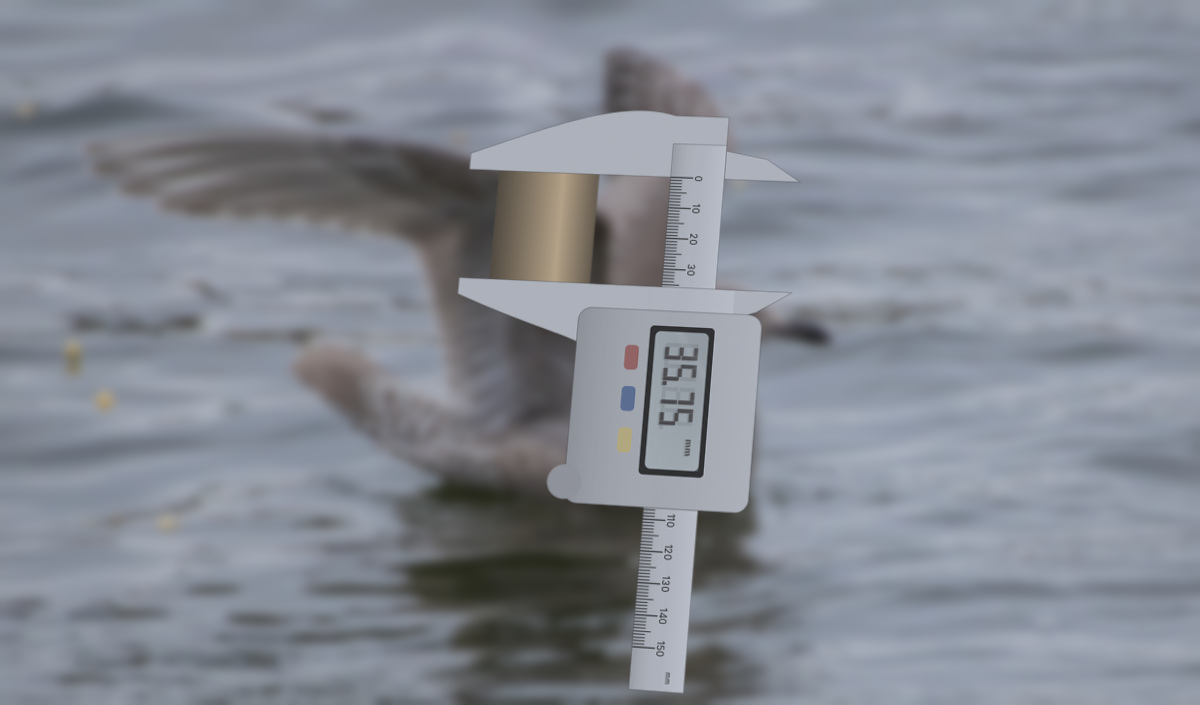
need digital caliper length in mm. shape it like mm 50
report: mm 35.75
